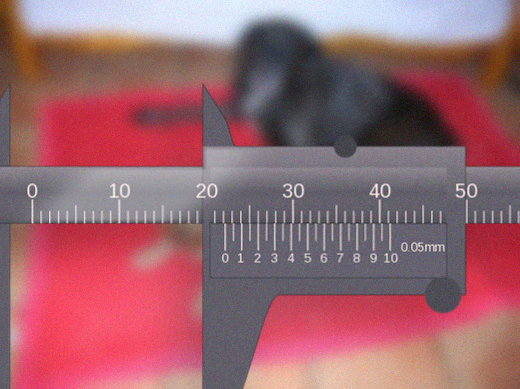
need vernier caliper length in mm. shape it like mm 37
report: mm 22.2
